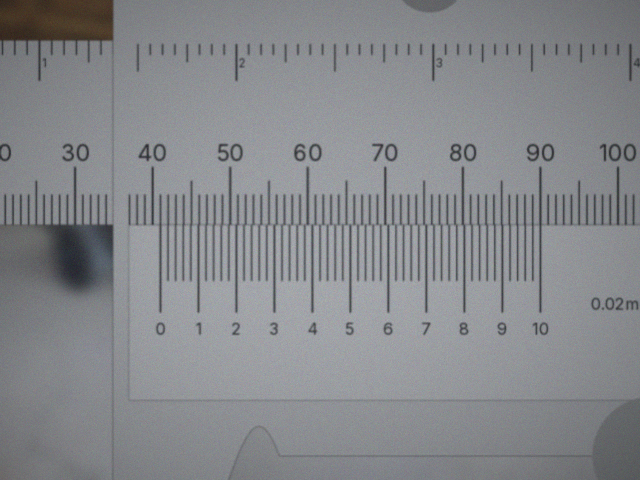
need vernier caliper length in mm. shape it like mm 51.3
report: mm 41.0
